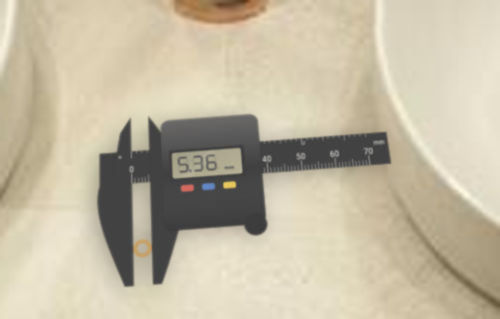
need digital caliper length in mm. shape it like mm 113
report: mm 5.36
